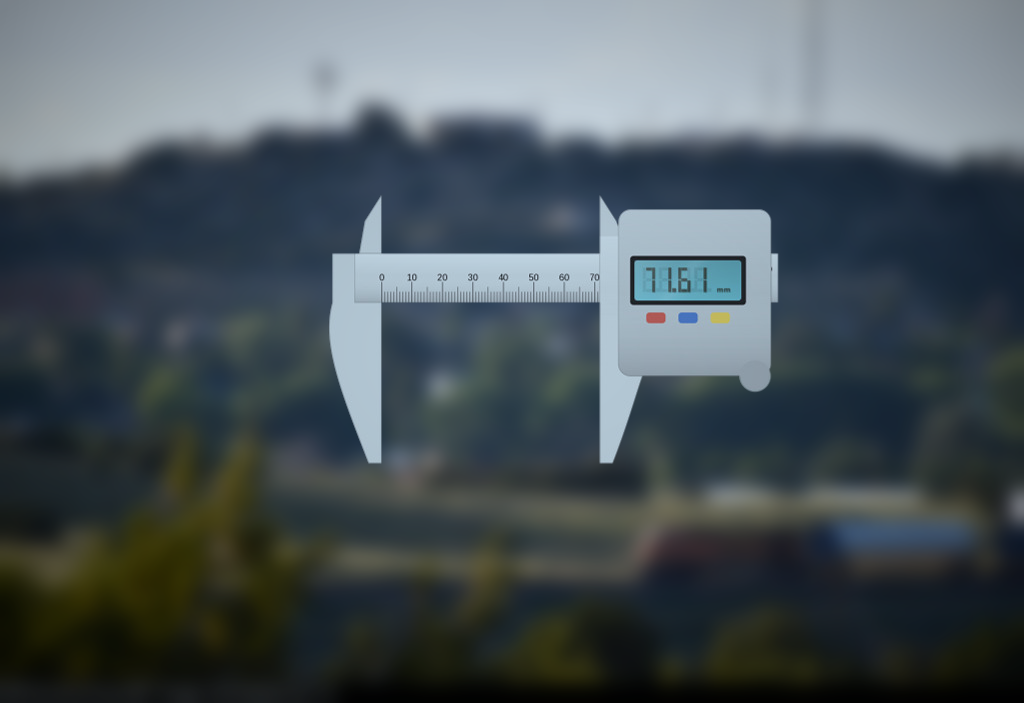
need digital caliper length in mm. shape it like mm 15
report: mm 71.61
